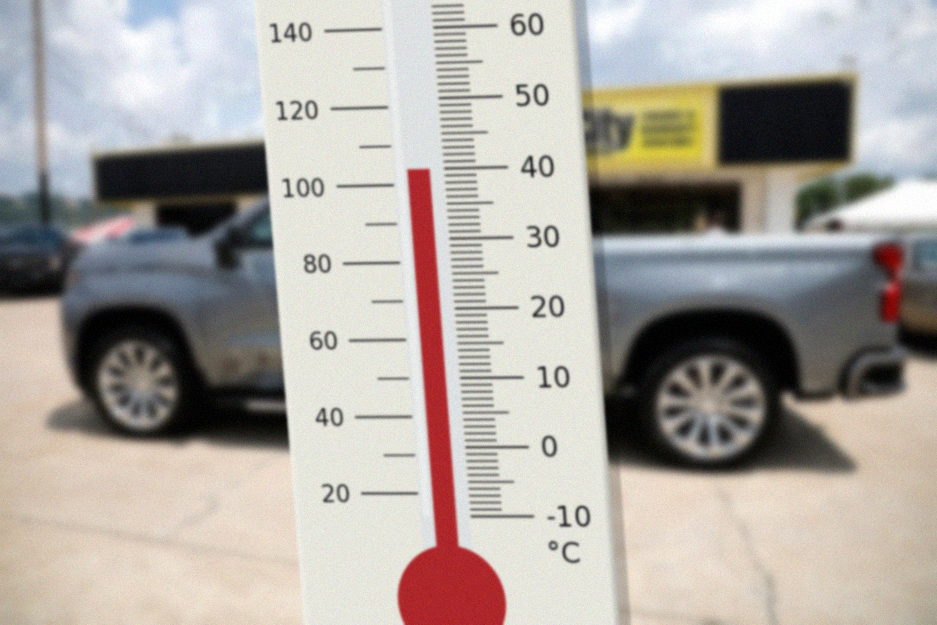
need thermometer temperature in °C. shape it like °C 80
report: °C 40
